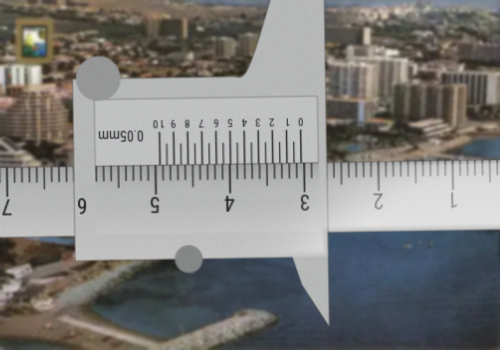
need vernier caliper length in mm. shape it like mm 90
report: mm 30.4
